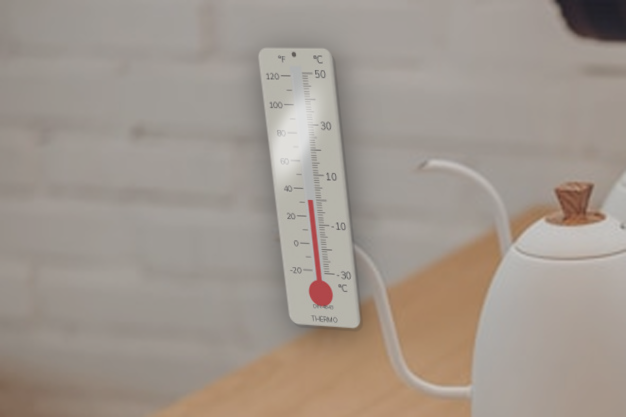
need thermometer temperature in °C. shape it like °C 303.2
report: °C 0
